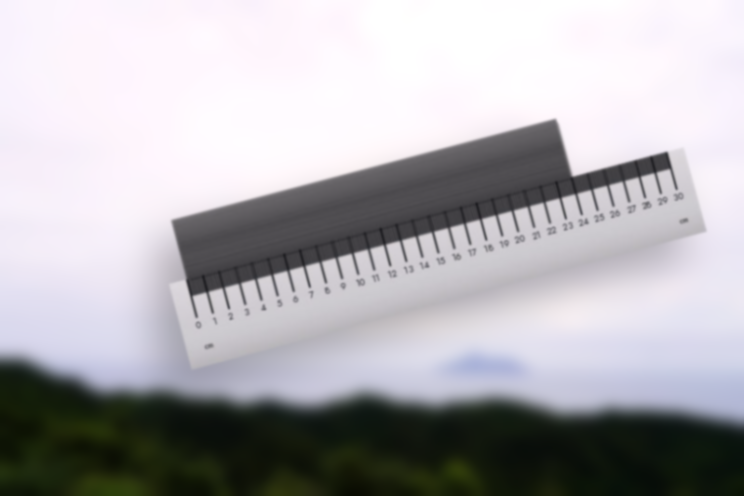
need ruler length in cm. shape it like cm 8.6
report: cm 24
